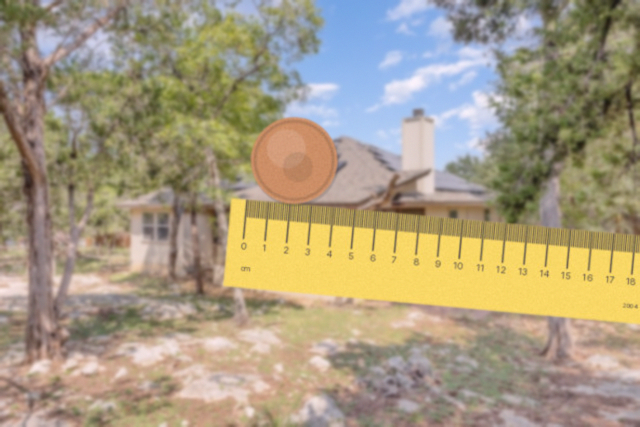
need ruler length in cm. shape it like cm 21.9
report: cm 4
